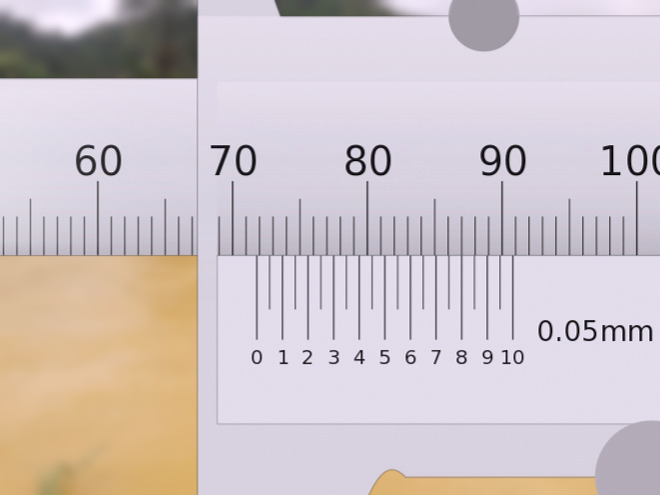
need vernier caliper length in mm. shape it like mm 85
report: mm 71.8
